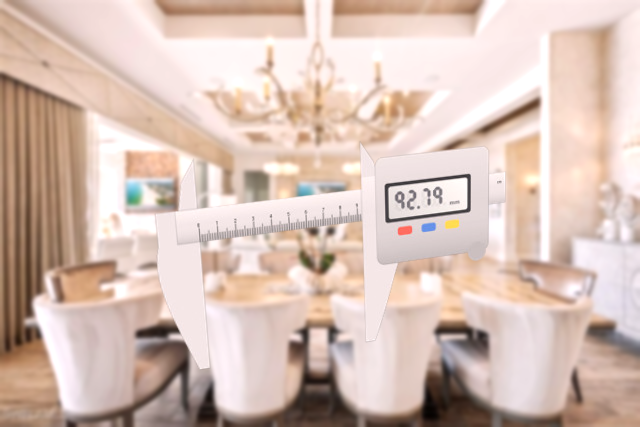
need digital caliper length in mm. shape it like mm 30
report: mm 92.79
